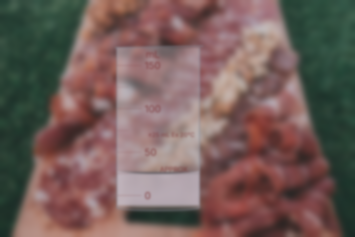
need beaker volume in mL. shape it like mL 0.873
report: mL 25
